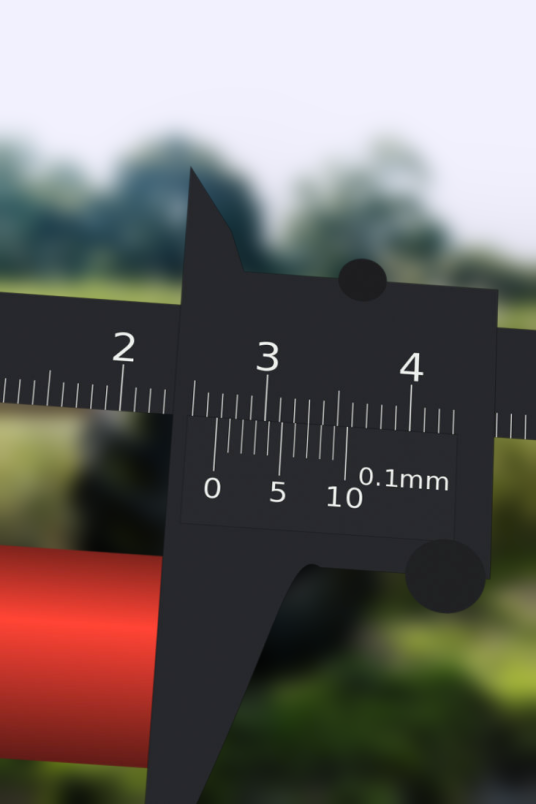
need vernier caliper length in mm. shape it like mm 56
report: mm 26.7
